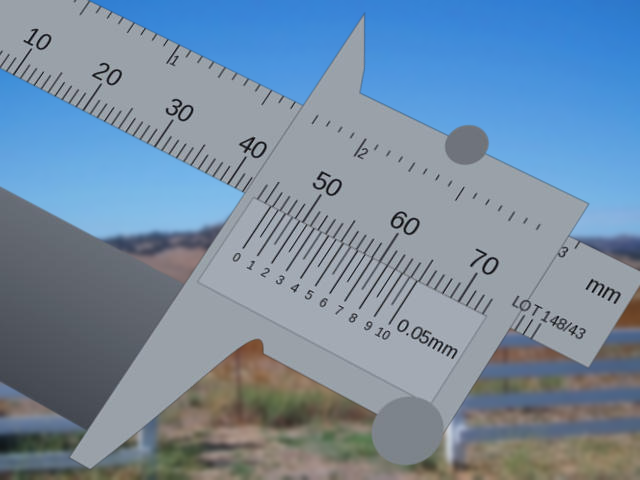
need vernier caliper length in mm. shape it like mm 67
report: mm 45.8
